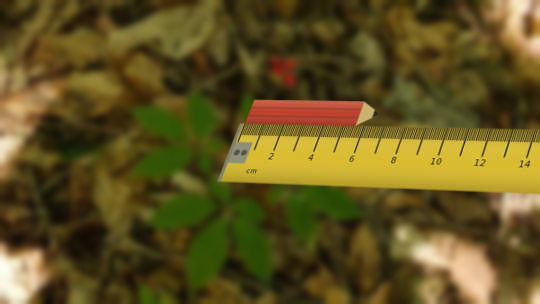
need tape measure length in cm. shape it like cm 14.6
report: cm 6.5
